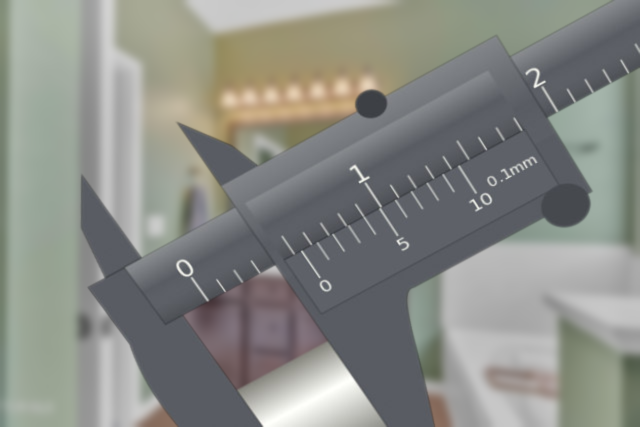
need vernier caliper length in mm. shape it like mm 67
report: mm 5.4
